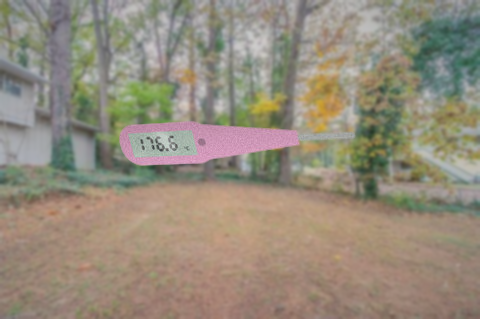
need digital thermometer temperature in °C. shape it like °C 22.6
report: °C 176.6
